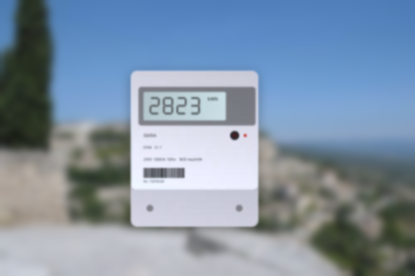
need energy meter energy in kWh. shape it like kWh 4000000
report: kWh 2823
